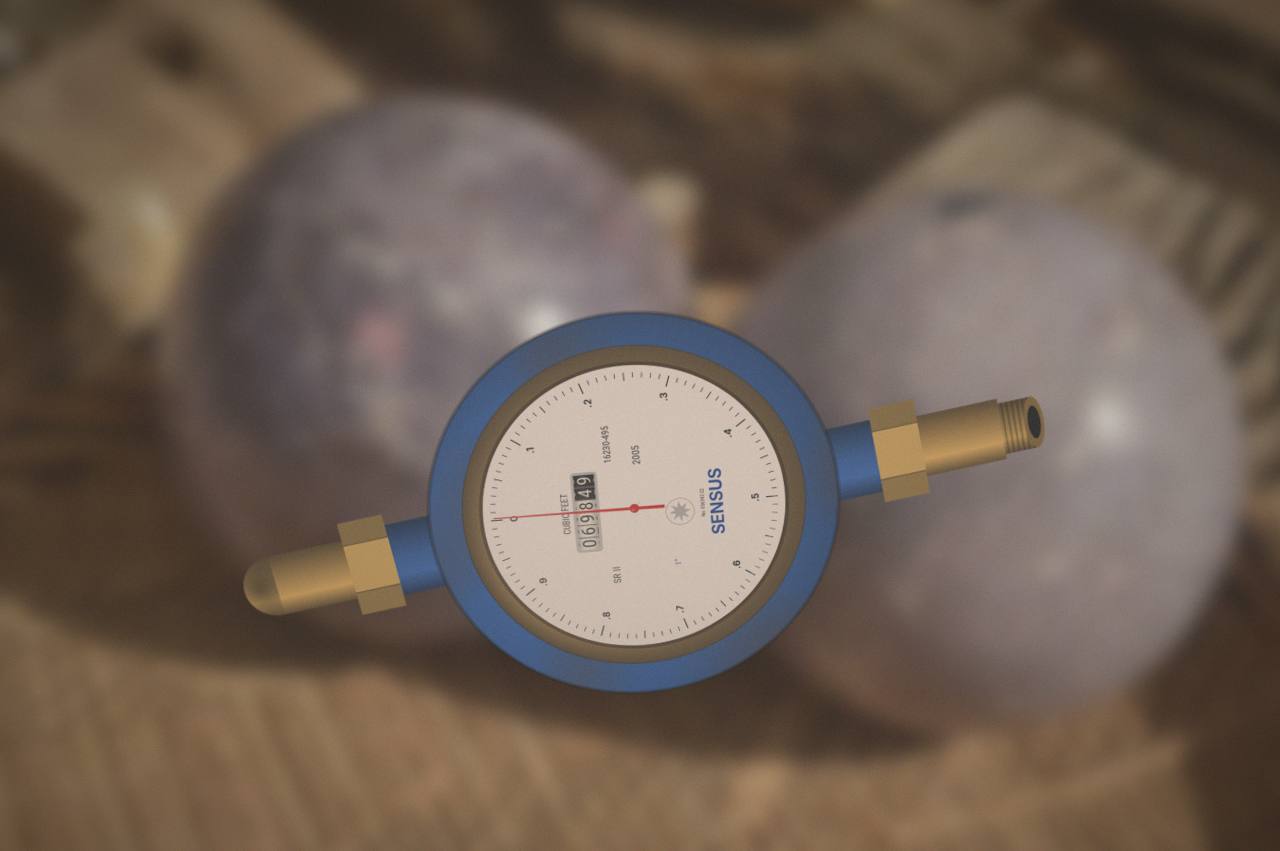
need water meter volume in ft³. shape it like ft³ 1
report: ft³ 69849.00
